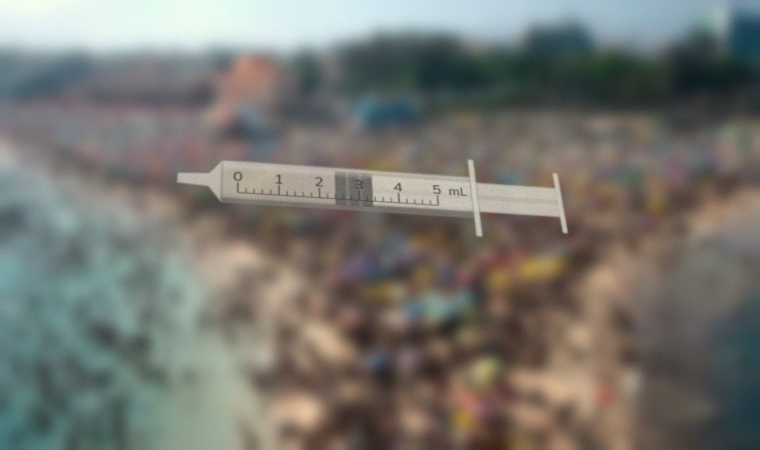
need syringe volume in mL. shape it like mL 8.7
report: mL 2.4
